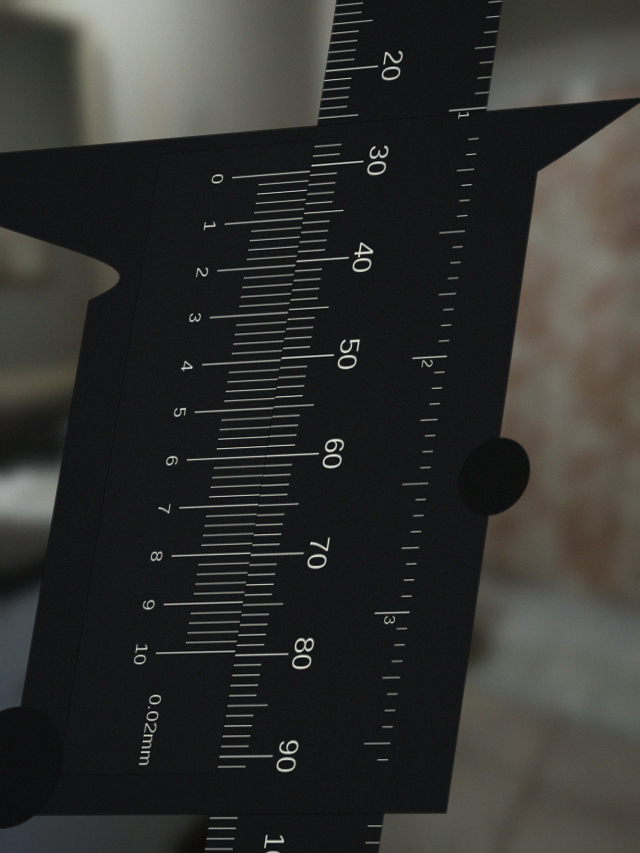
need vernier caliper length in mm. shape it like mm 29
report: mm 30.6
